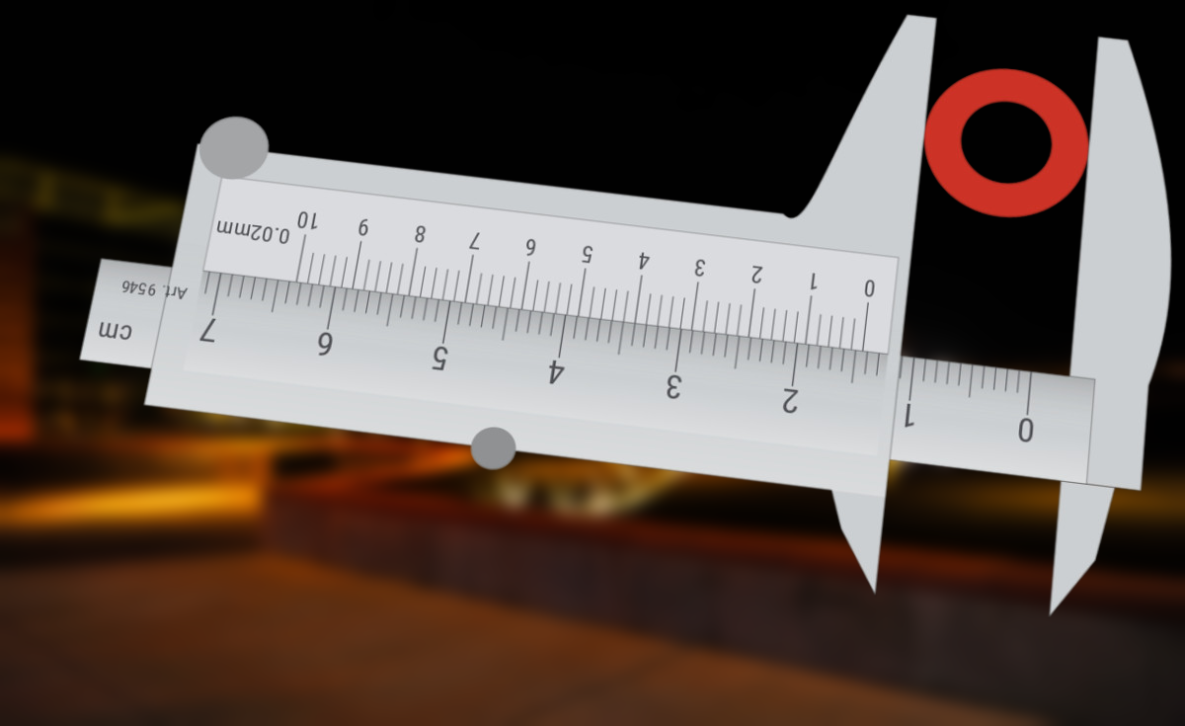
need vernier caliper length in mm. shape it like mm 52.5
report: mm 14.4
